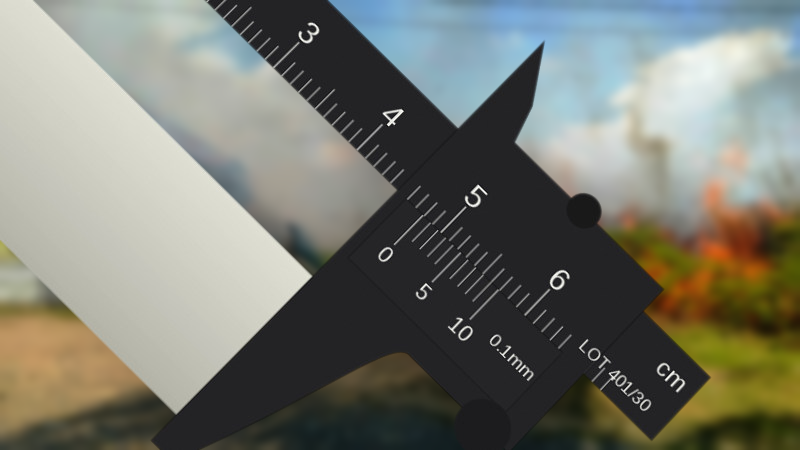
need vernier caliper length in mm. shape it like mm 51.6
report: mm 47.9
